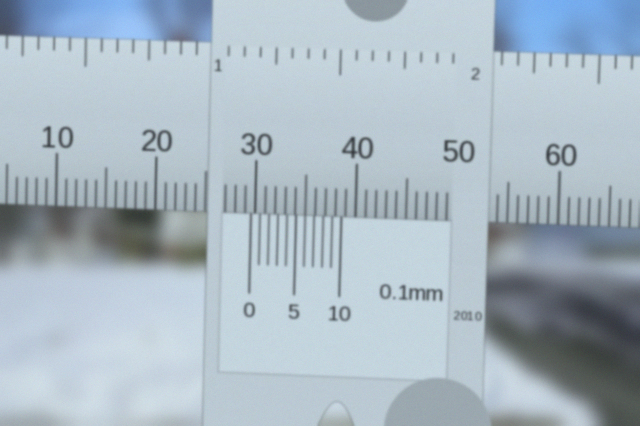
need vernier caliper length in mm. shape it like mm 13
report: mm 29.6
